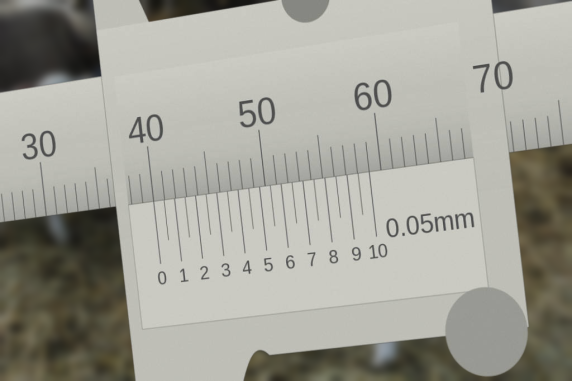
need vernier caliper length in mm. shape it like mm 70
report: mm 40.0
